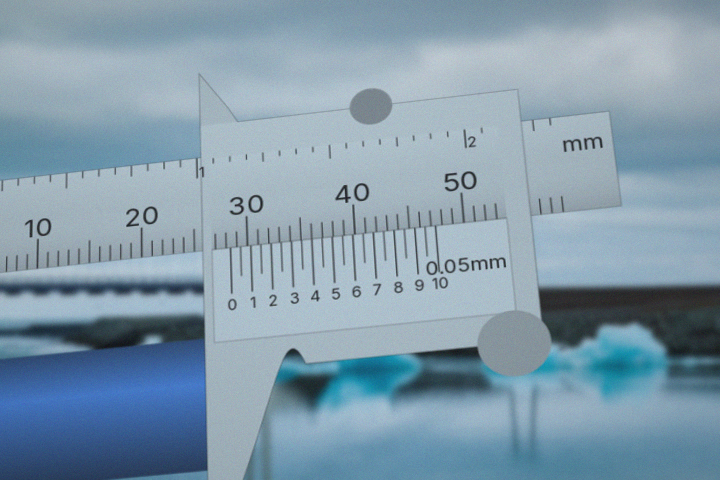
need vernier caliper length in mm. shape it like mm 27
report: mm 28.4
